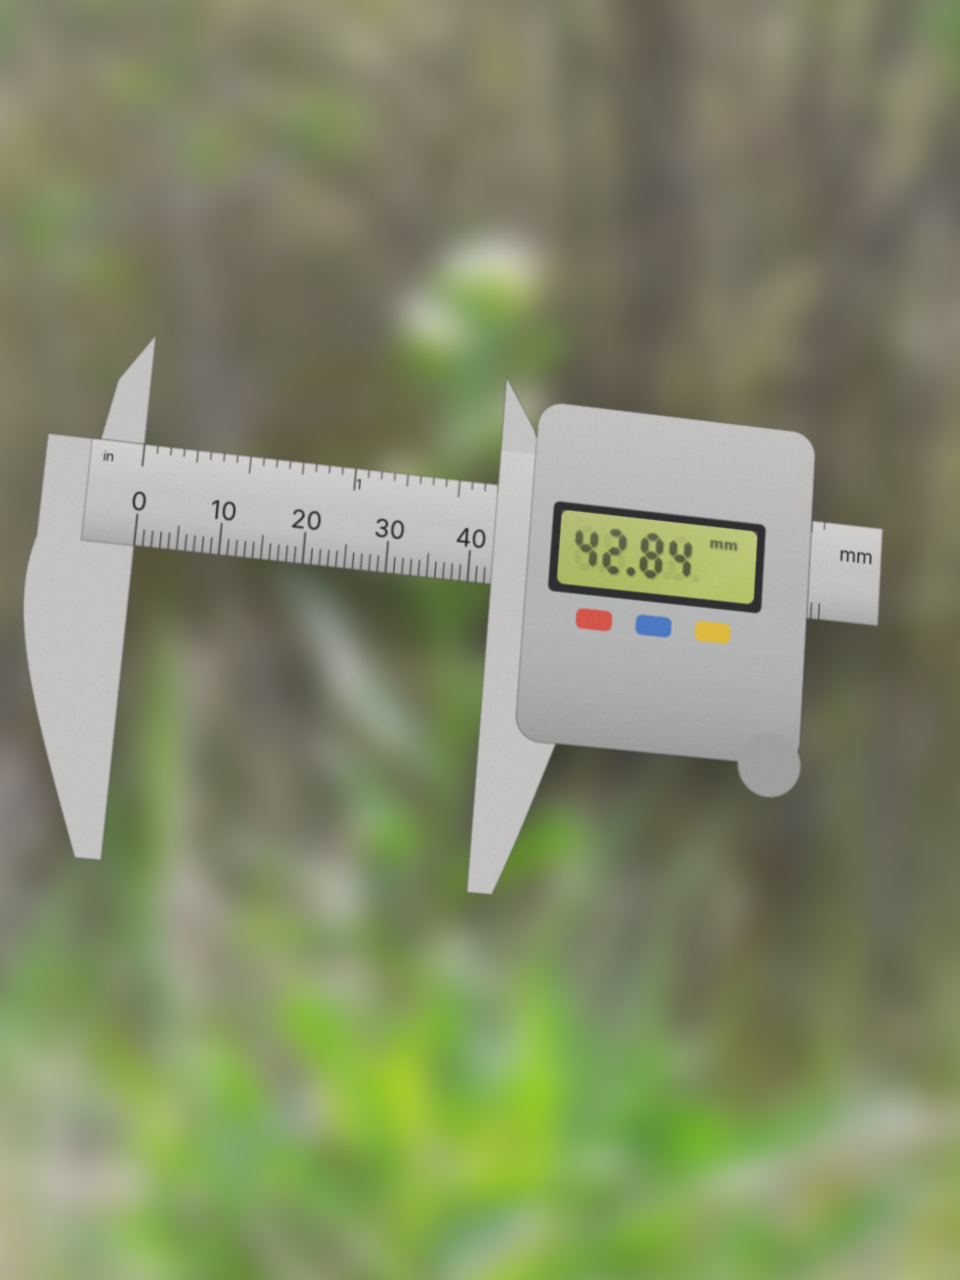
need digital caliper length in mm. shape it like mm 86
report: mm 42.84
